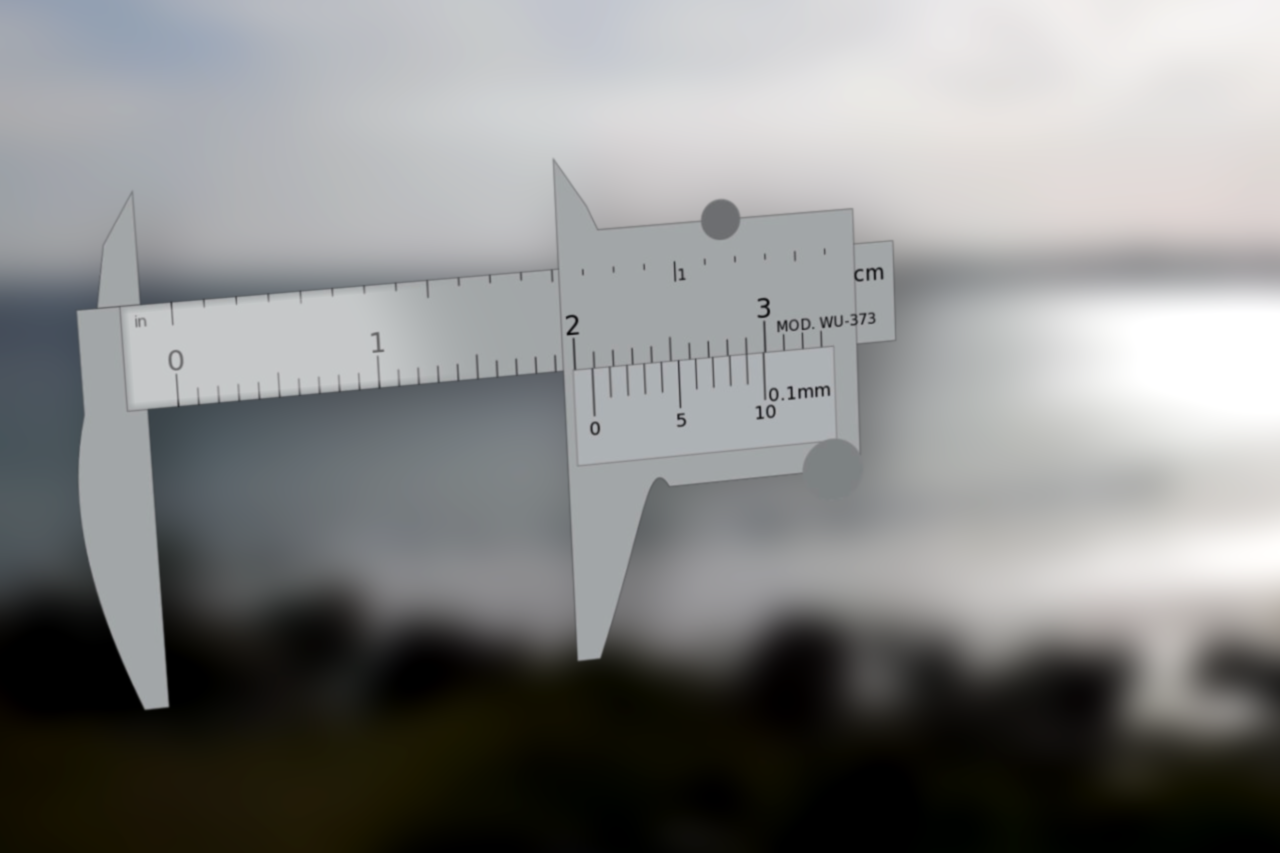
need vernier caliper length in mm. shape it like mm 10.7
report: mm 20.9
